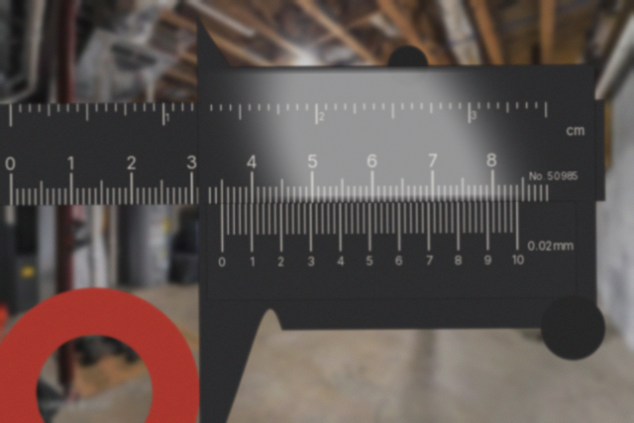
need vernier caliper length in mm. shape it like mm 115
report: mm 35.0
